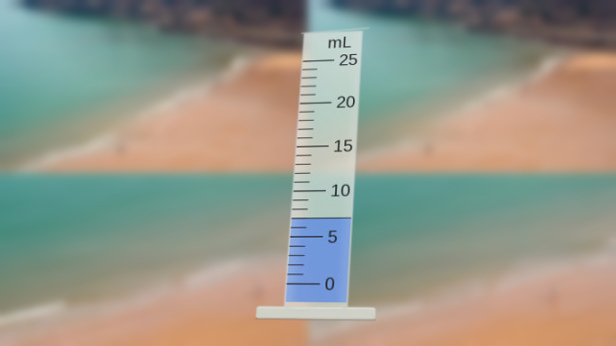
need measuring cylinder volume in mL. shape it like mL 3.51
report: mL 7
